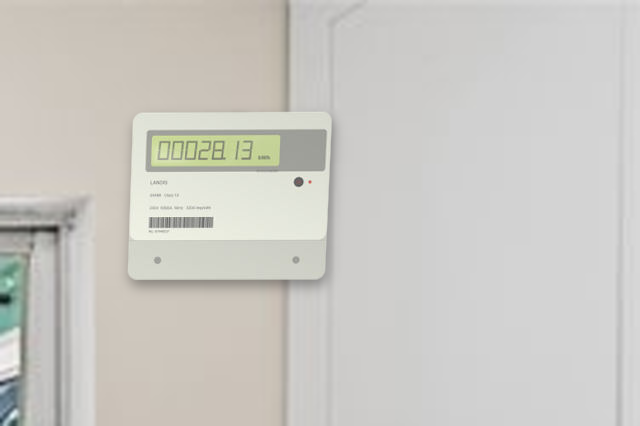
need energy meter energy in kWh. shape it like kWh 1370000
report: kWh 28.13
